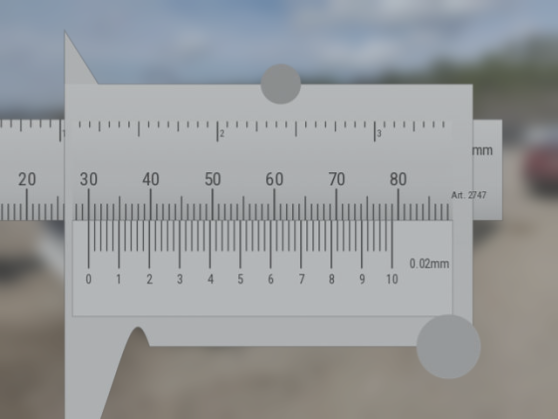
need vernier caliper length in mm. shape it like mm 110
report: mm 30.0
